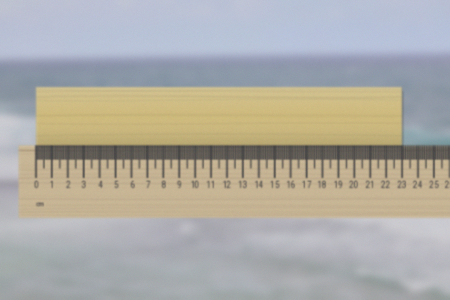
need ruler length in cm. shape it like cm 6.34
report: cm 23
